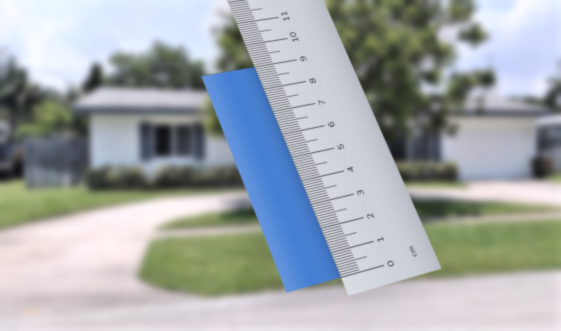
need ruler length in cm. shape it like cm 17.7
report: cm 9
